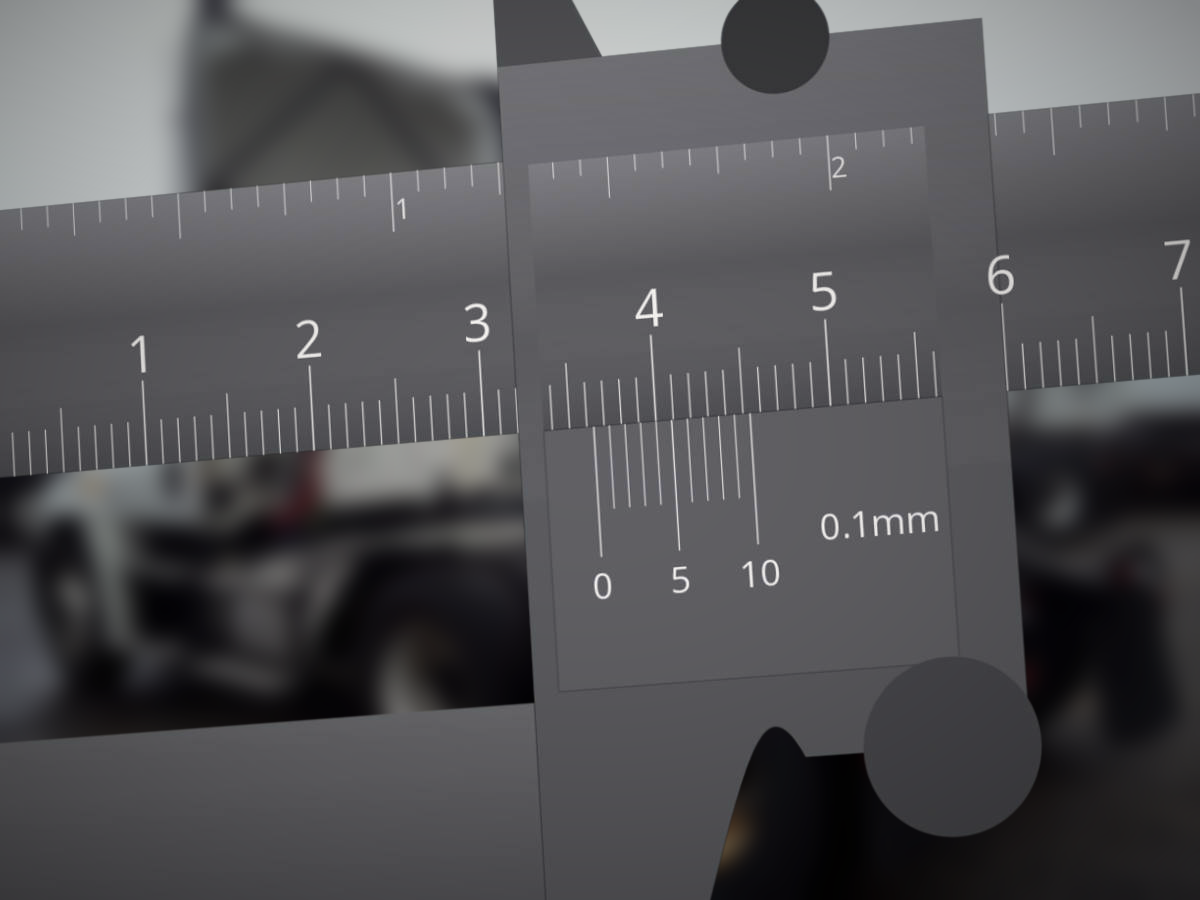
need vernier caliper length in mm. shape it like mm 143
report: mm 36.4
